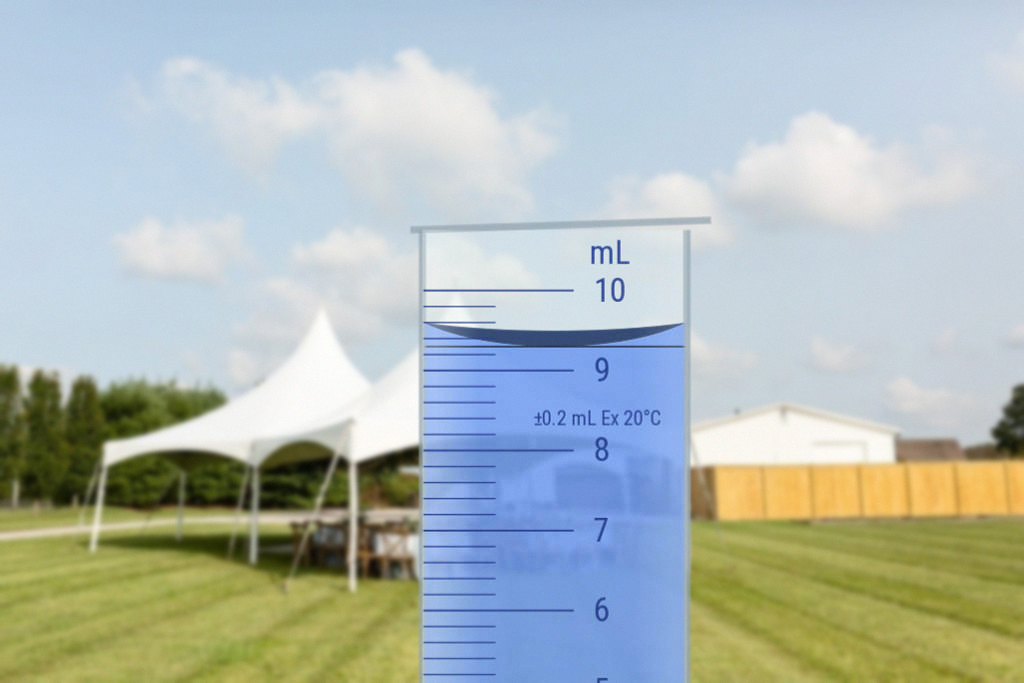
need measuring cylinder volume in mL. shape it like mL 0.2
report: mL 9.3
